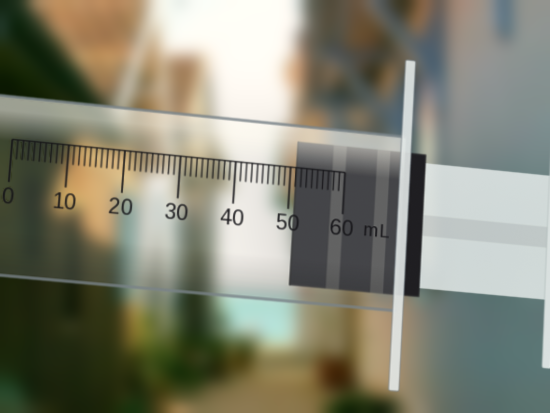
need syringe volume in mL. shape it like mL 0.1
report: mL 51
